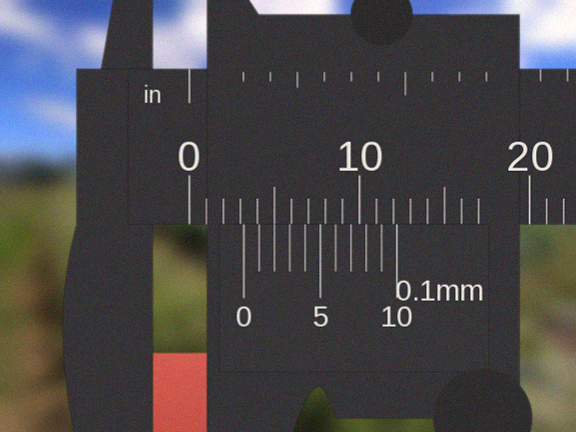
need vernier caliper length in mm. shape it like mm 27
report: mm 3.2
